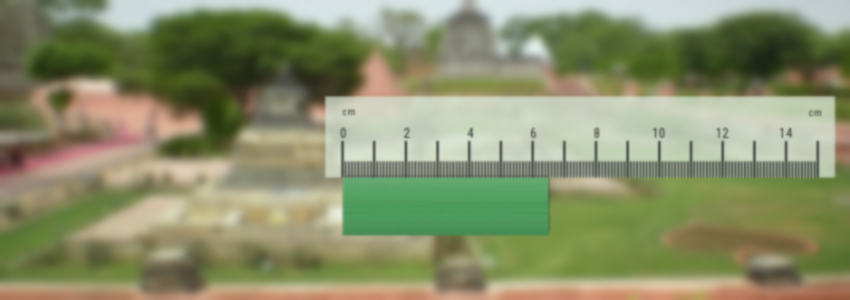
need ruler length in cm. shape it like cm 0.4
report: cm 6.5
